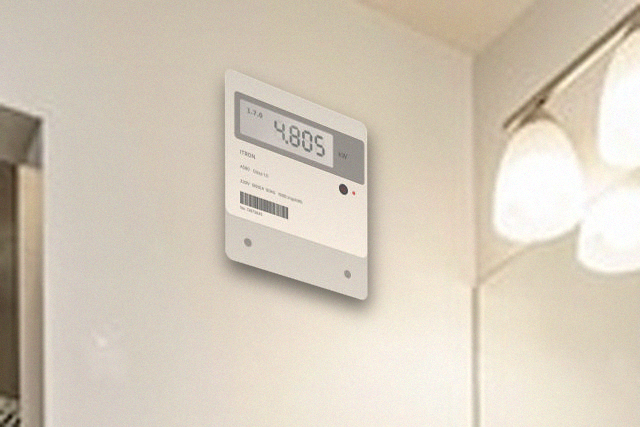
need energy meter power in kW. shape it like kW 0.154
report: kW 4.805
